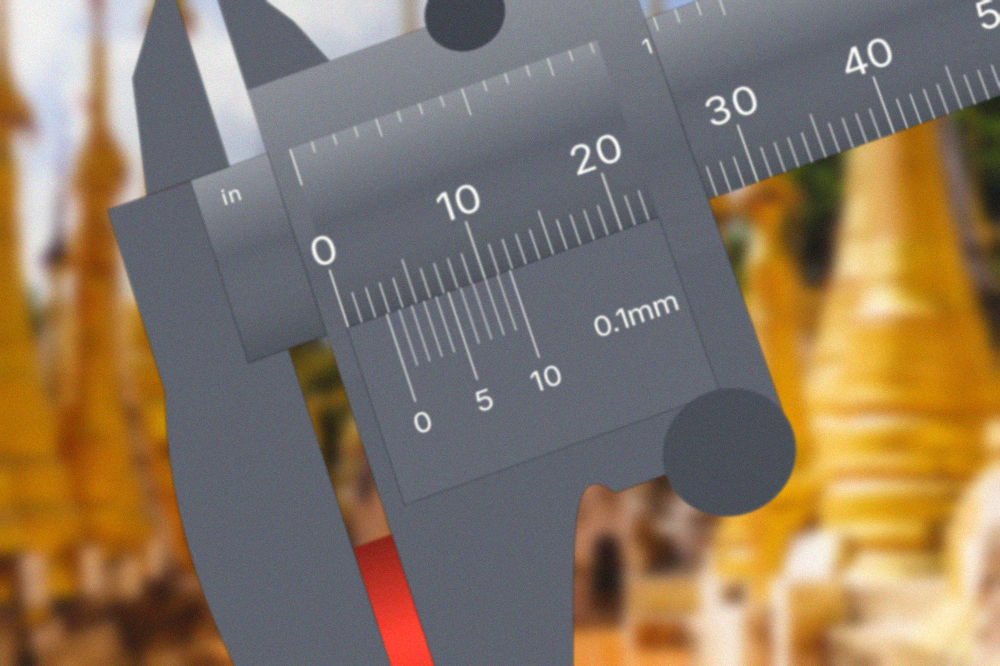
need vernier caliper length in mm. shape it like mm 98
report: mm 2.8
